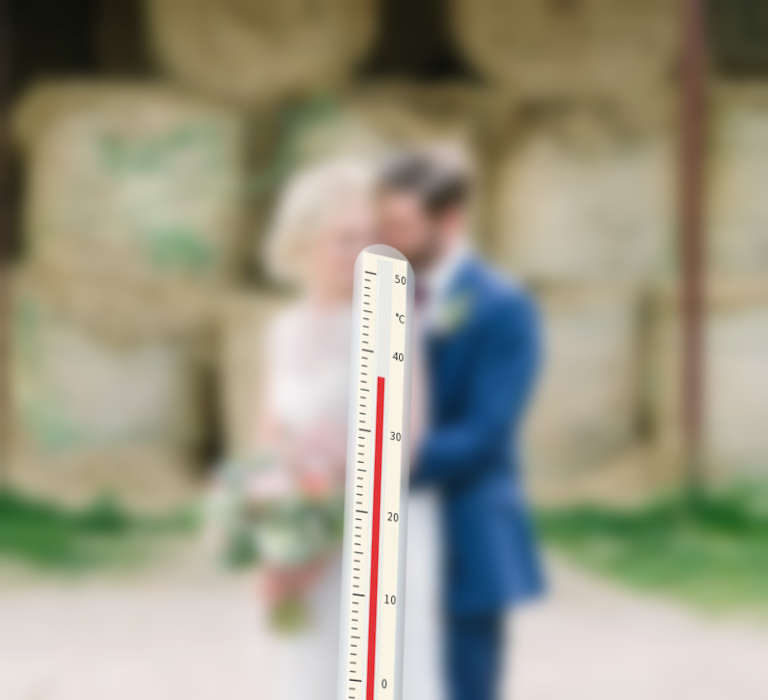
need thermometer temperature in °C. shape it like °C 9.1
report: °C 37
